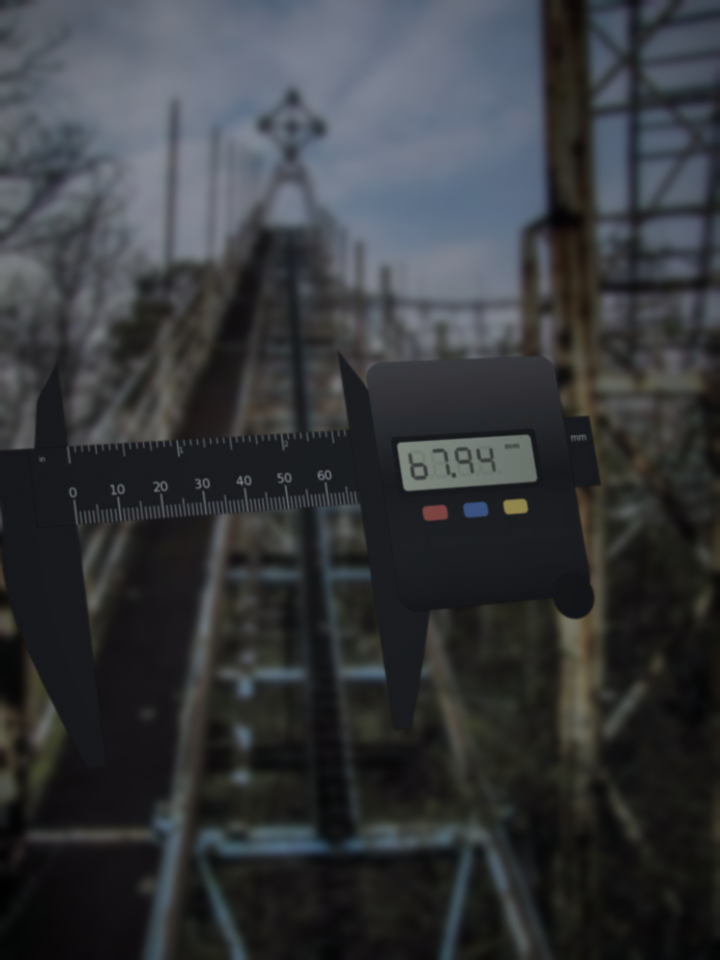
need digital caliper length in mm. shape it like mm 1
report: mm 67.94
